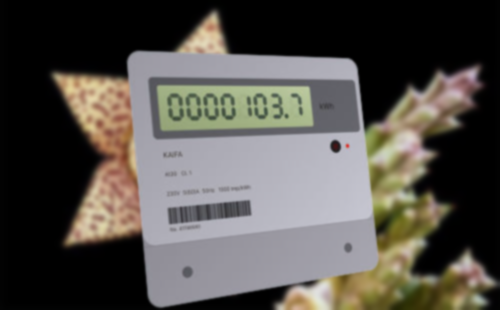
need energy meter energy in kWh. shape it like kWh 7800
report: kWh 103.7
